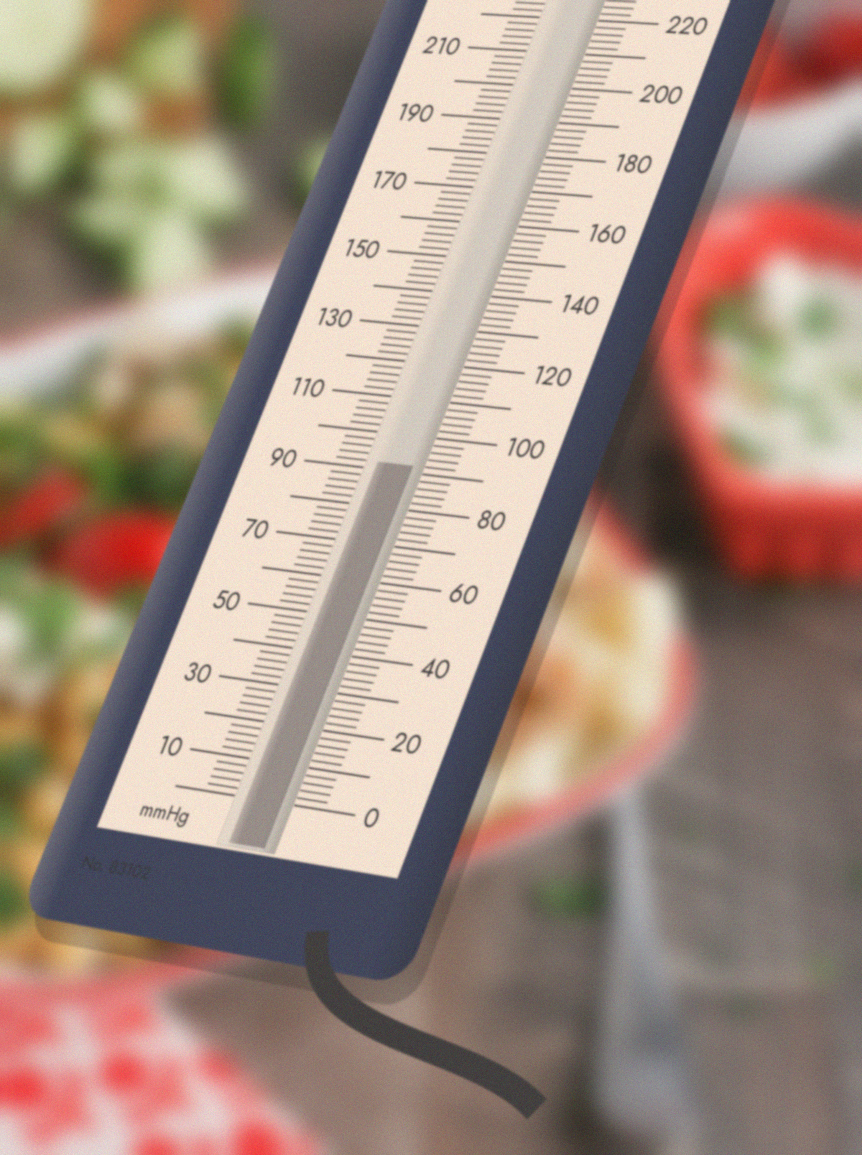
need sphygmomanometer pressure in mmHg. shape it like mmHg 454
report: mmHg 92
